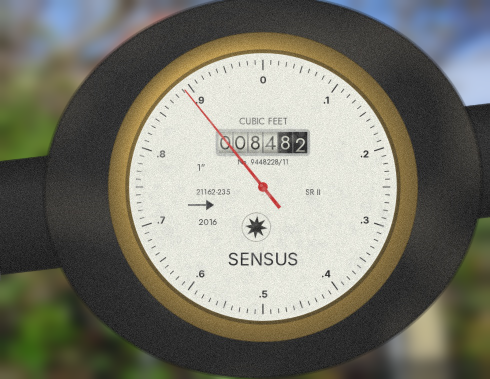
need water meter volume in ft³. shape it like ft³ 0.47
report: ft³ 8481.89
